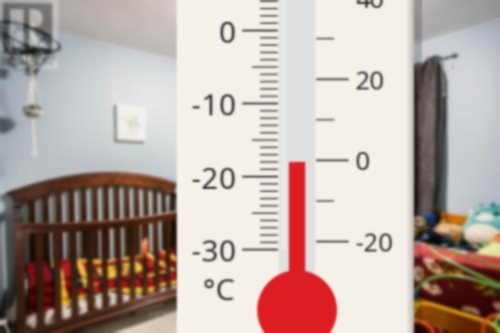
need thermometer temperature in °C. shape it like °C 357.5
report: °C -18
